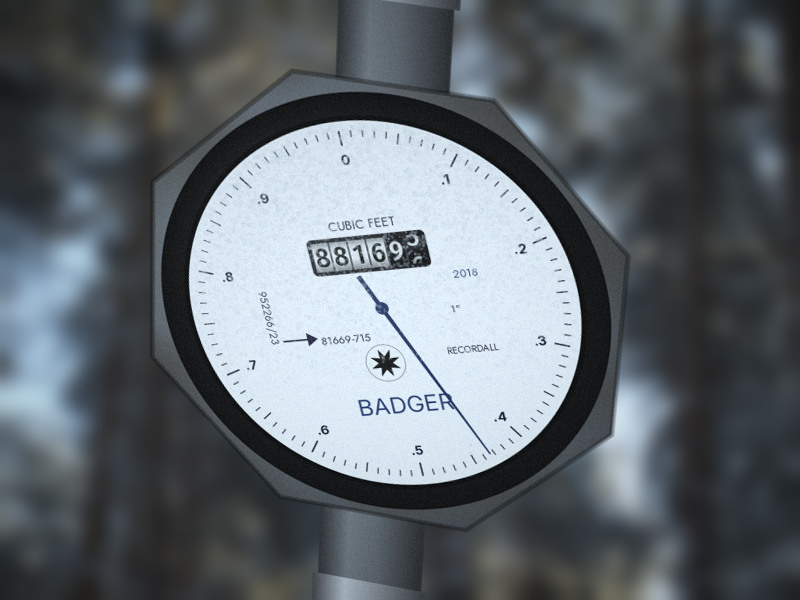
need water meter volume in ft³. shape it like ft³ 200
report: ft³ 881695.43
